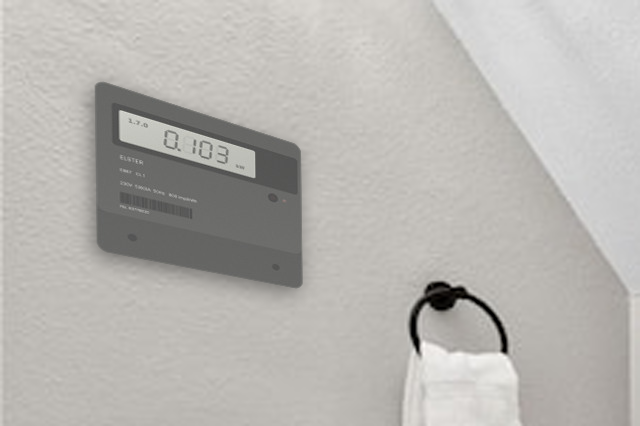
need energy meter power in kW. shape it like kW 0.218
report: kW 0.103
